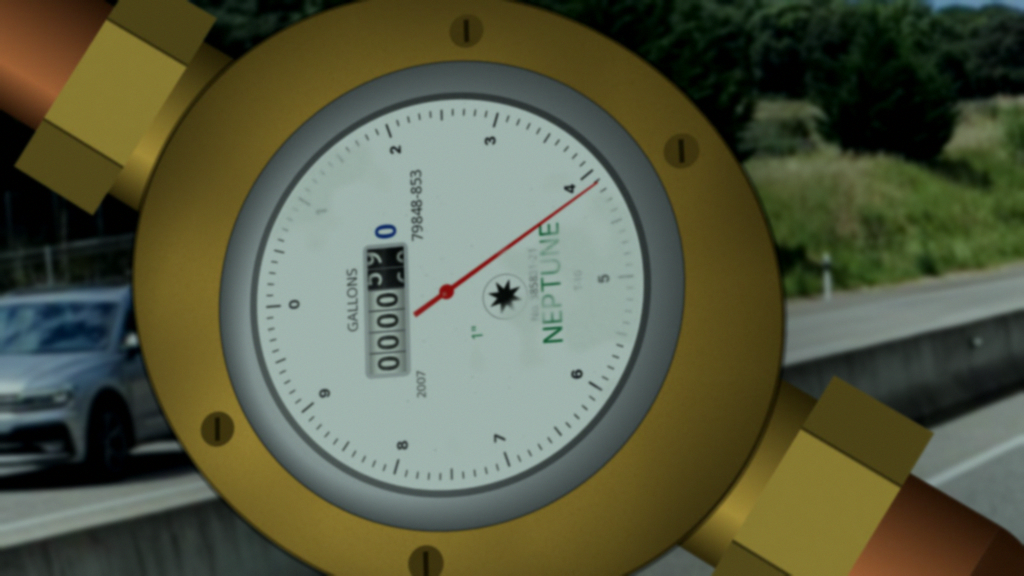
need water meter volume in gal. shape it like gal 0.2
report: gal 594.1
